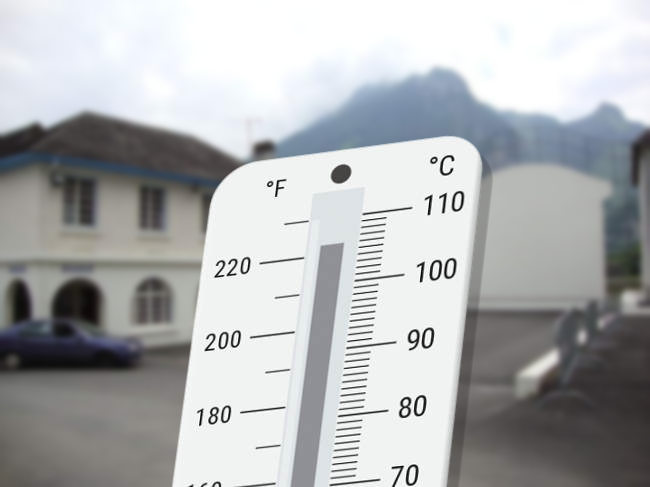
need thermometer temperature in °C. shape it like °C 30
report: °C 106
